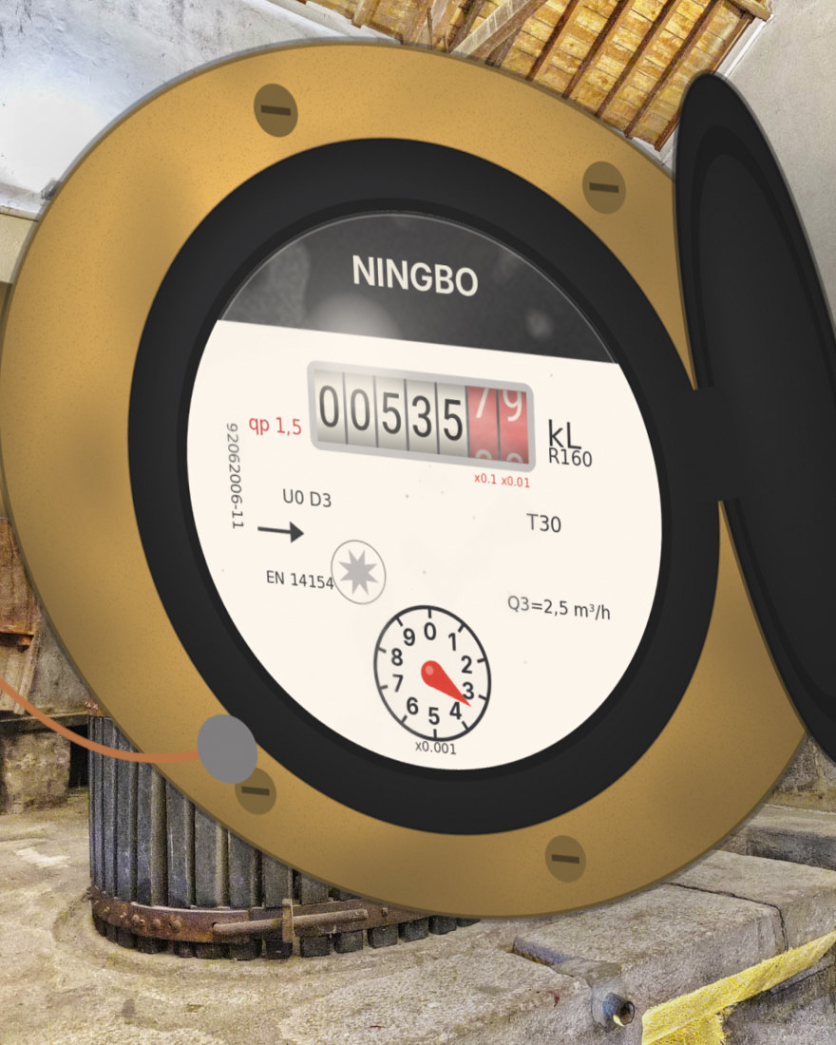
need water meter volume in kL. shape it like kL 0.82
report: kL 535.793
